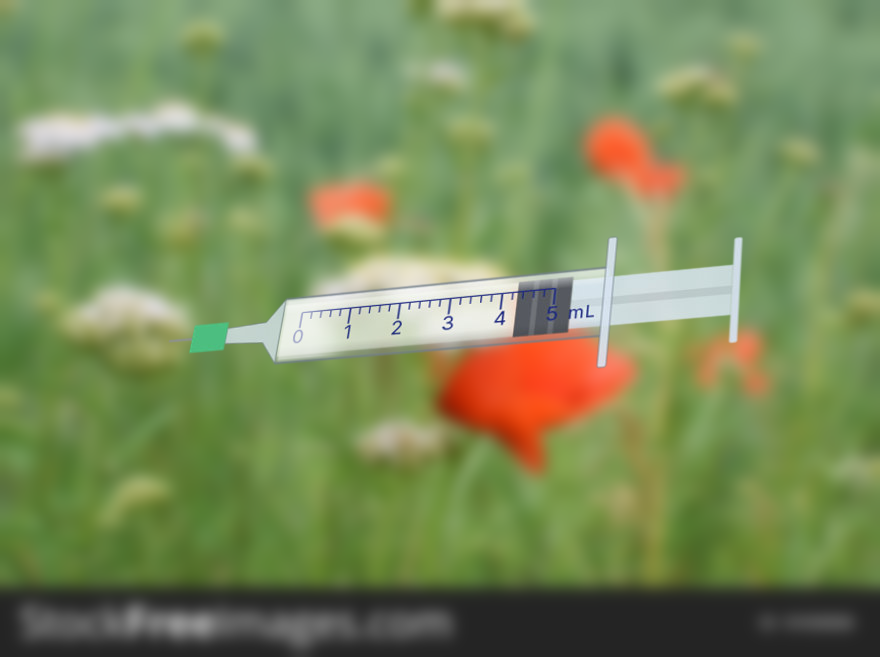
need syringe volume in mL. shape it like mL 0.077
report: mL 4.3
